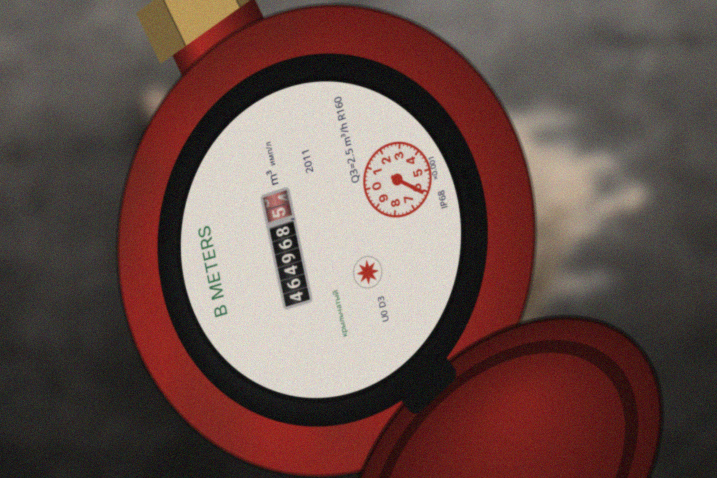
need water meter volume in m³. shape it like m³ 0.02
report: m³ 464968.536
